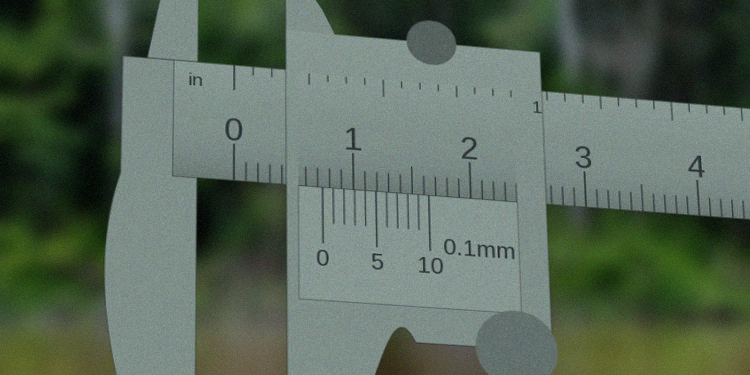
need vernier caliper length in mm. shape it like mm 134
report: mm 7.4
